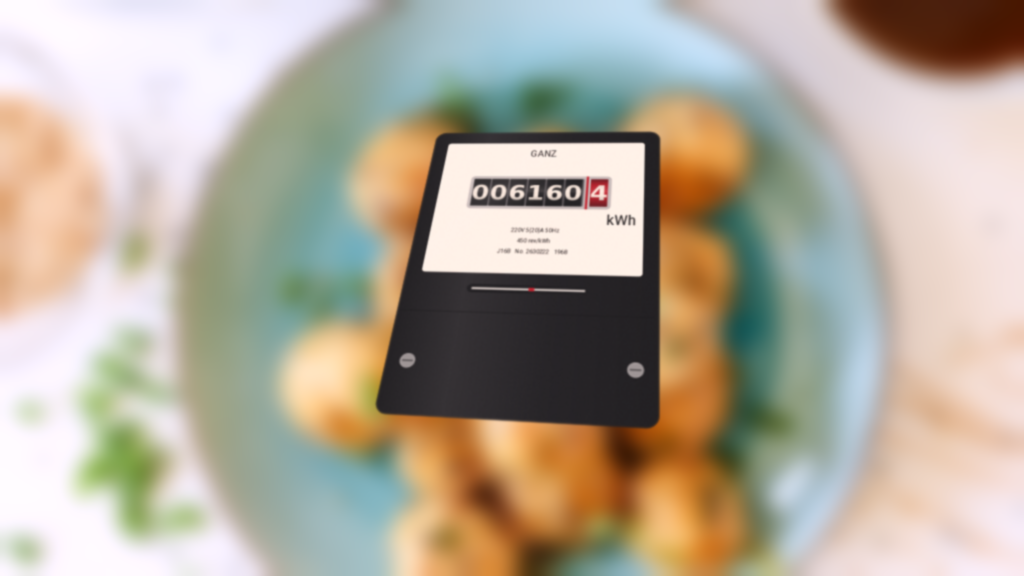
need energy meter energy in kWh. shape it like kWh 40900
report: kWh 6160.4
